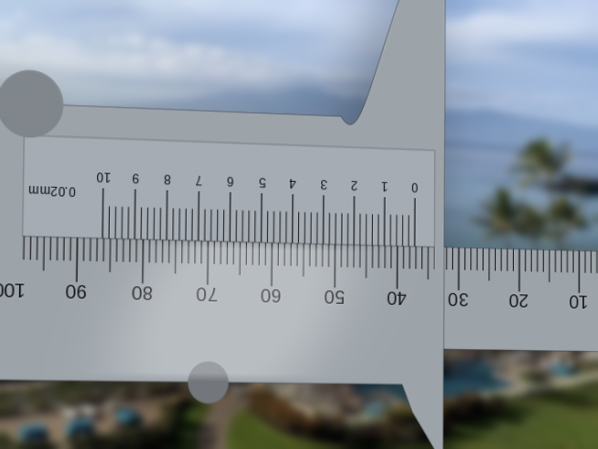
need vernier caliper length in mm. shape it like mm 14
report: mm 37.2
